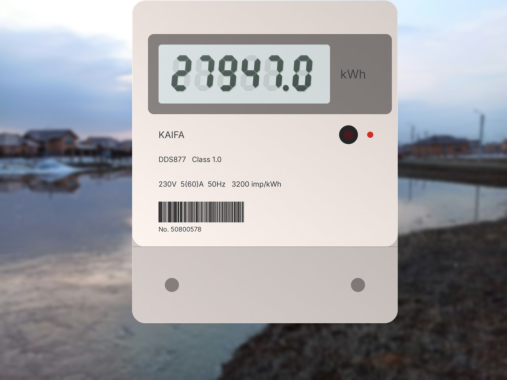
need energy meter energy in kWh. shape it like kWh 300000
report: kWh 27947.0
